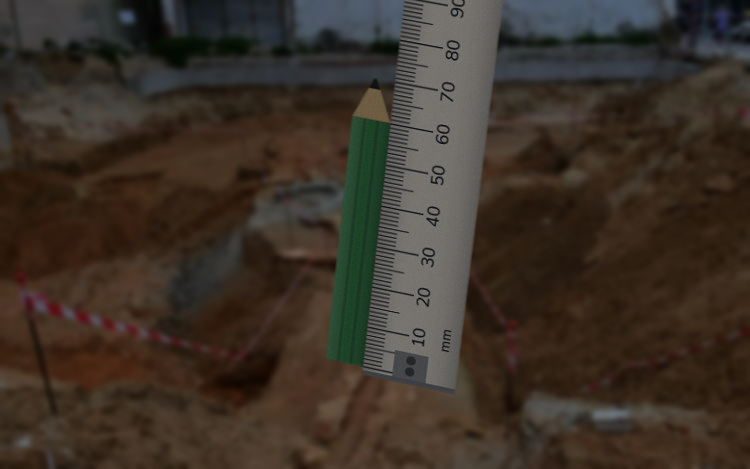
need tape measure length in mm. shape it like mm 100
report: mm 70
